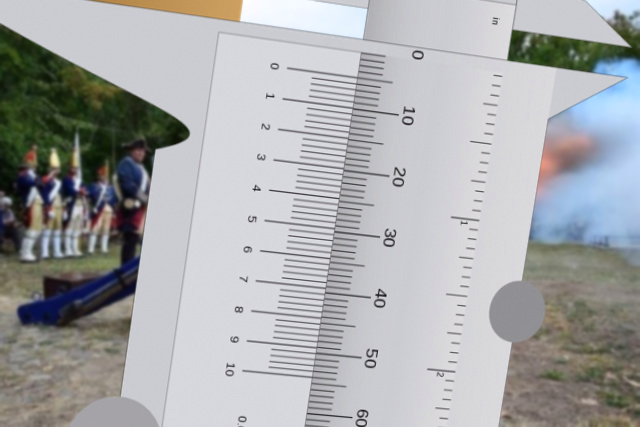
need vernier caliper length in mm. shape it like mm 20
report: mm 5.0
